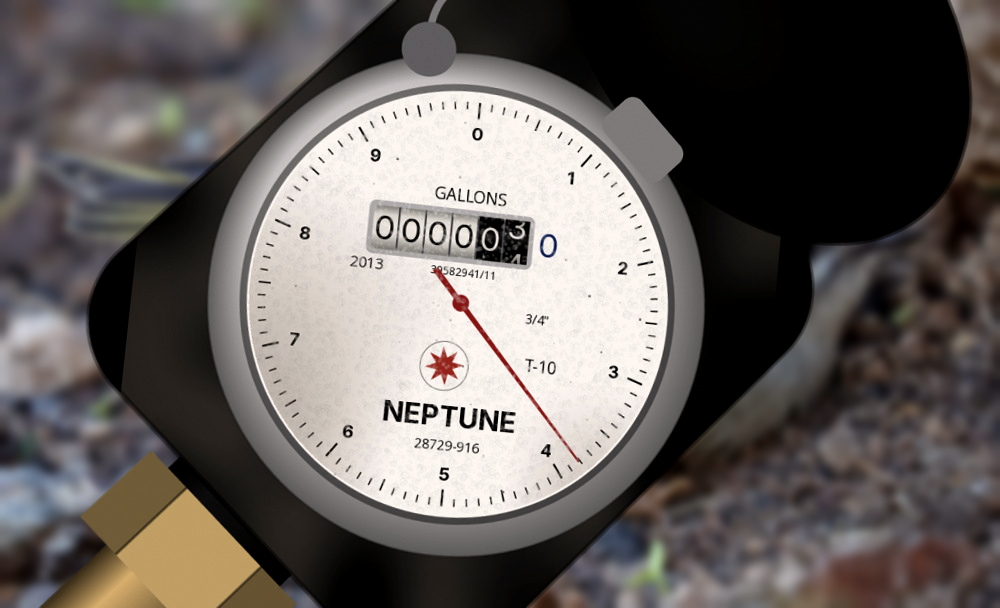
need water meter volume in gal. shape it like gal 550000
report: gal 33.8
